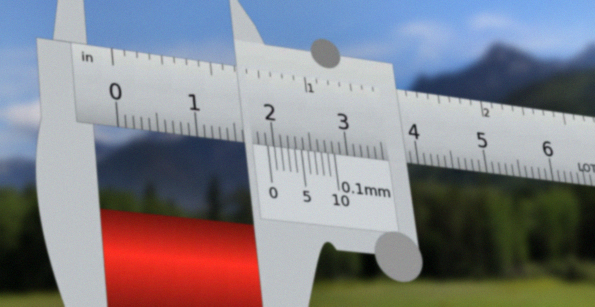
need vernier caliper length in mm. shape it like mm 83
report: mm 19.2
